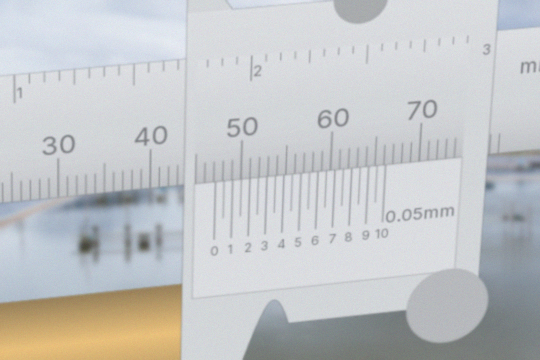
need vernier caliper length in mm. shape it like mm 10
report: mm 47.2
